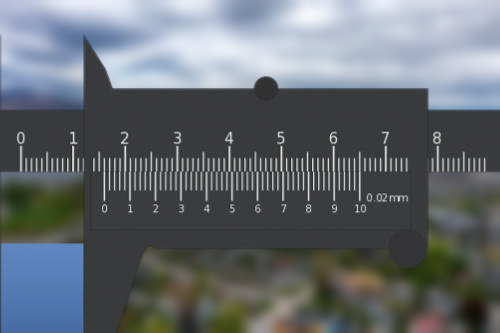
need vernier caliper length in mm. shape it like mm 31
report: mm 16.0
